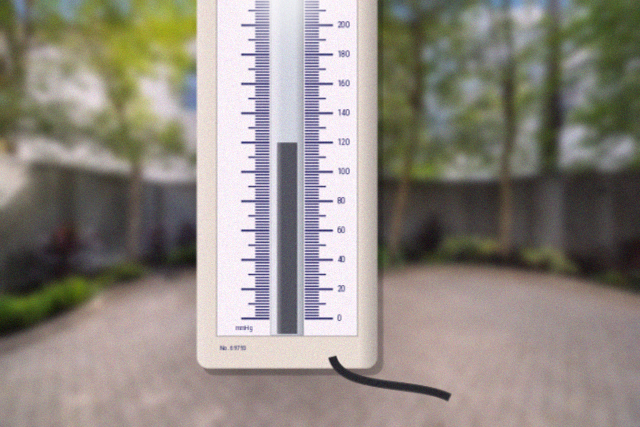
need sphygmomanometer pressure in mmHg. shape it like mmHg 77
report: mmHg 120
